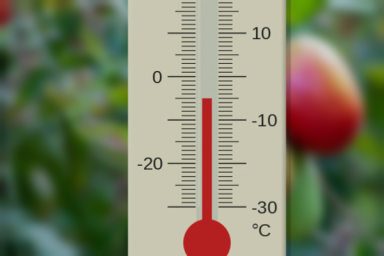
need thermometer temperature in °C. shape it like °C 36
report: °C -5
